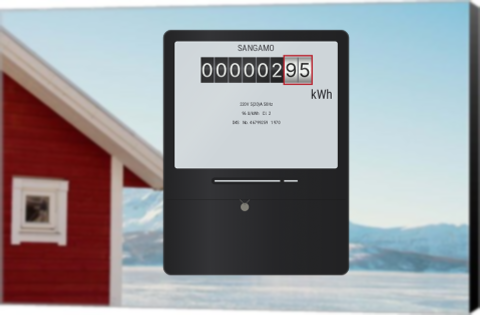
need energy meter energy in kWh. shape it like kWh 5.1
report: kWh 2.95
